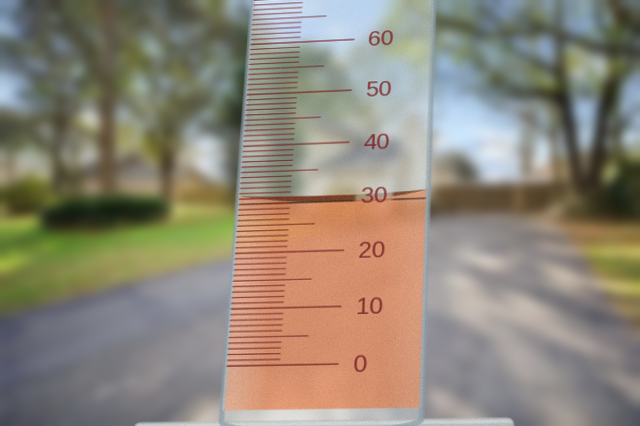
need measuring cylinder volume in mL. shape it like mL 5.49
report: mL 29
